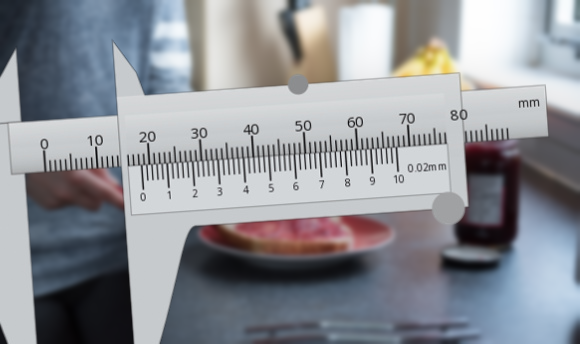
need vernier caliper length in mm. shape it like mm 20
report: mm 18.5
